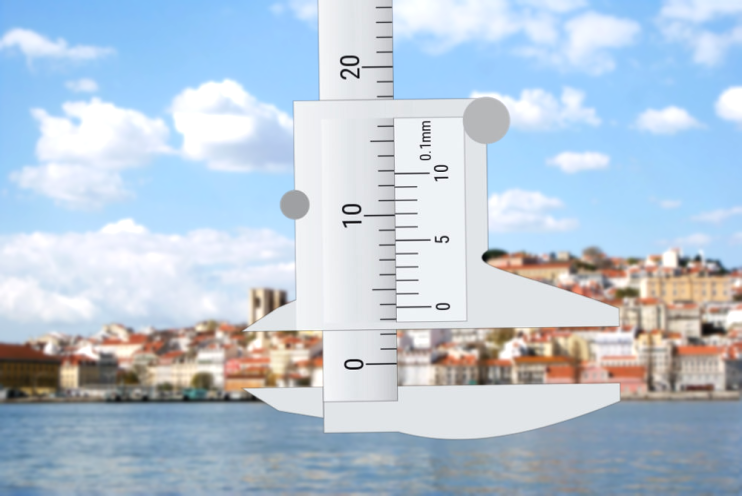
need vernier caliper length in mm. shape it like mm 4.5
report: mm 3.8
